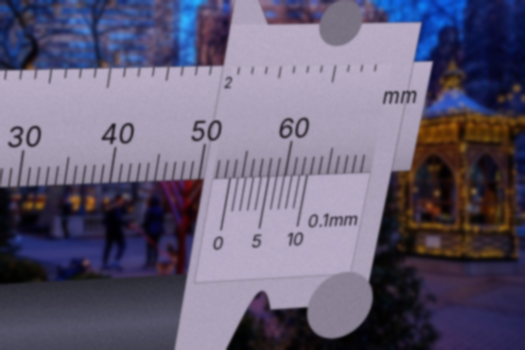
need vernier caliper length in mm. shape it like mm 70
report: mm 53.6
